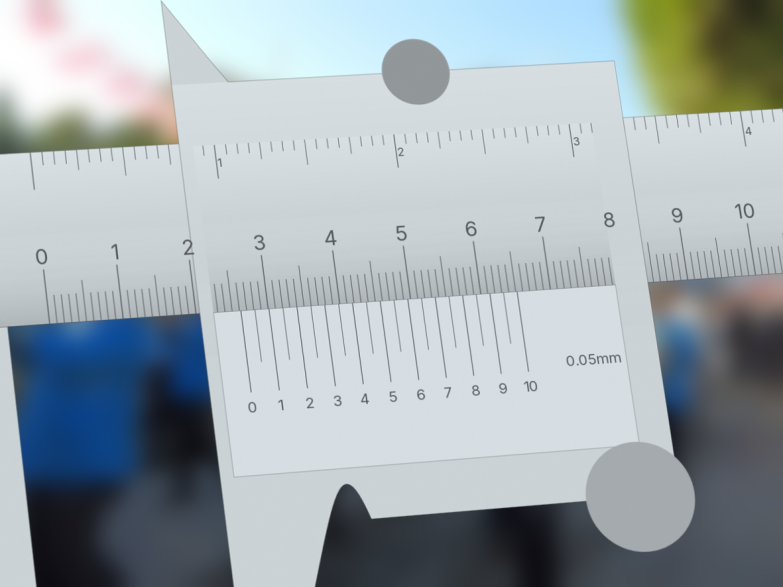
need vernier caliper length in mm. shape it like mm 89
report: mm 26.2
